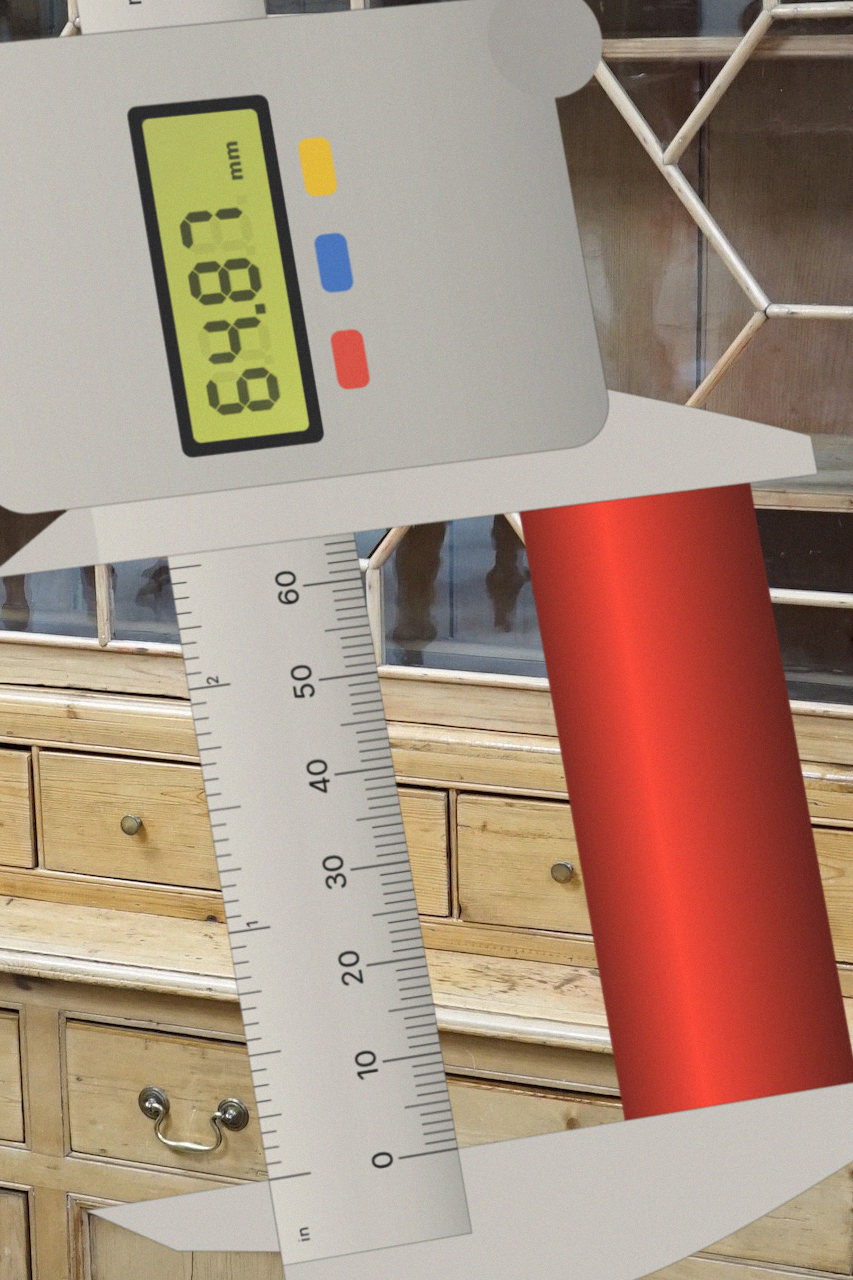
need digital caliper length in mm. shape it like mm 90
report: mm 64.87
